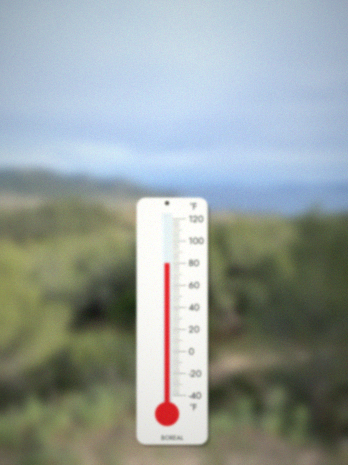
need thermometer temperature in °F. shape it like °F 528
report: °F 80
